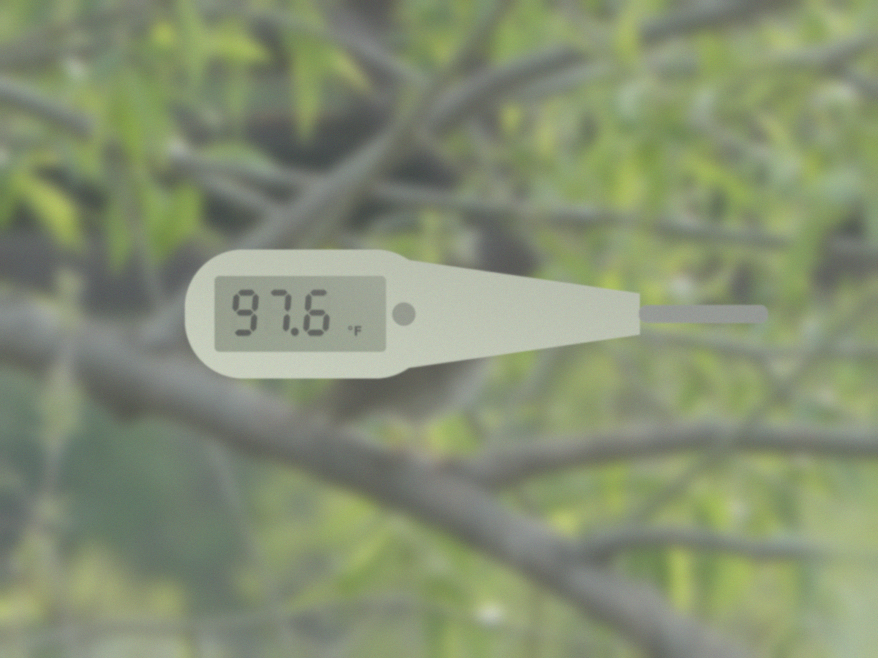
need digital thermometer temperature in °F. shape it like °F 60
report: °F 97.6
